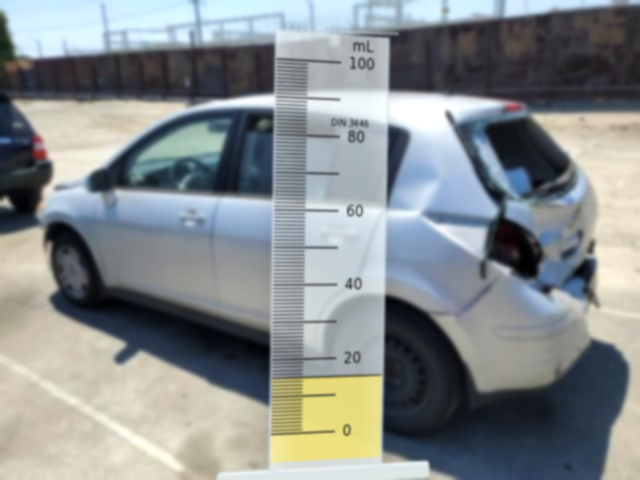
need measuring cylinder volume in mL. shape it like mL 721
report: mL 15
